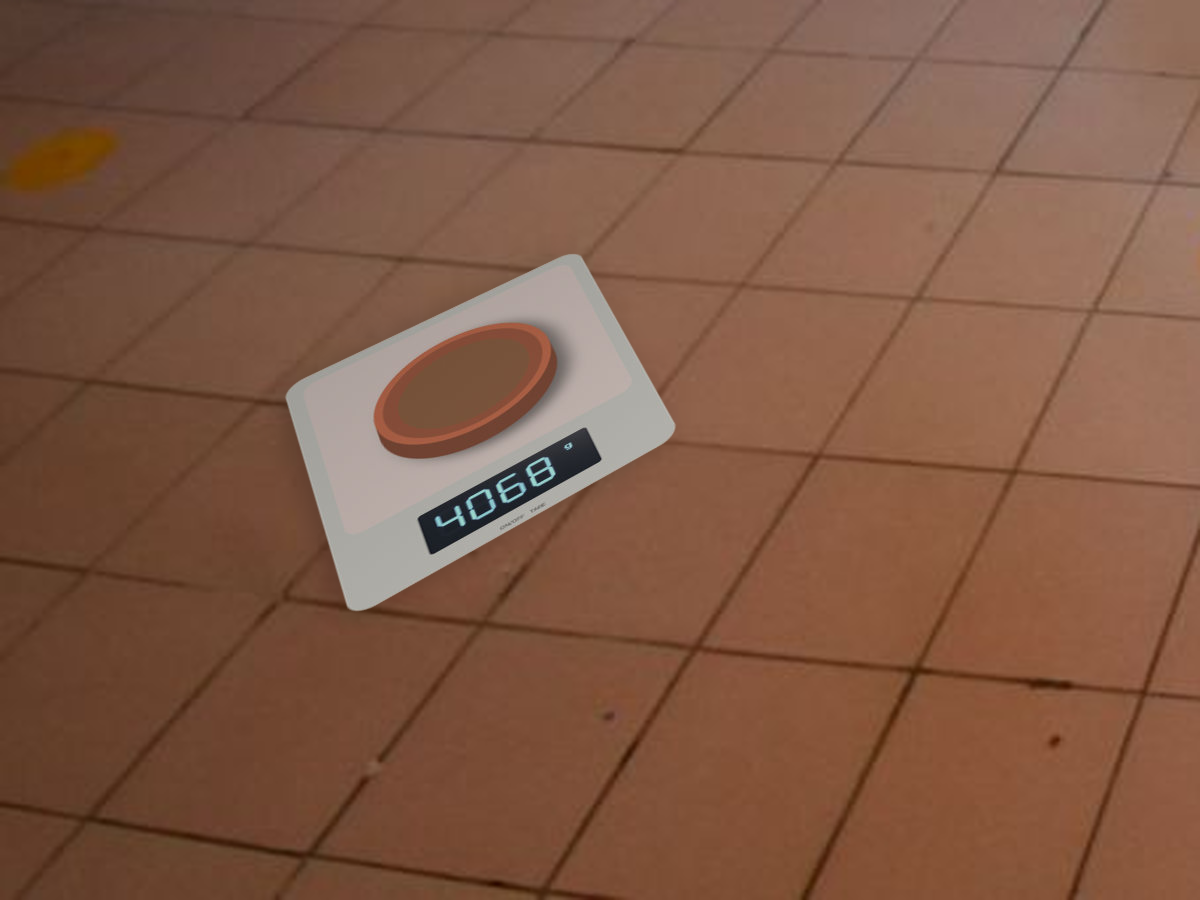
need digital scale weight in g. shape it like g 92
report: g 4068
